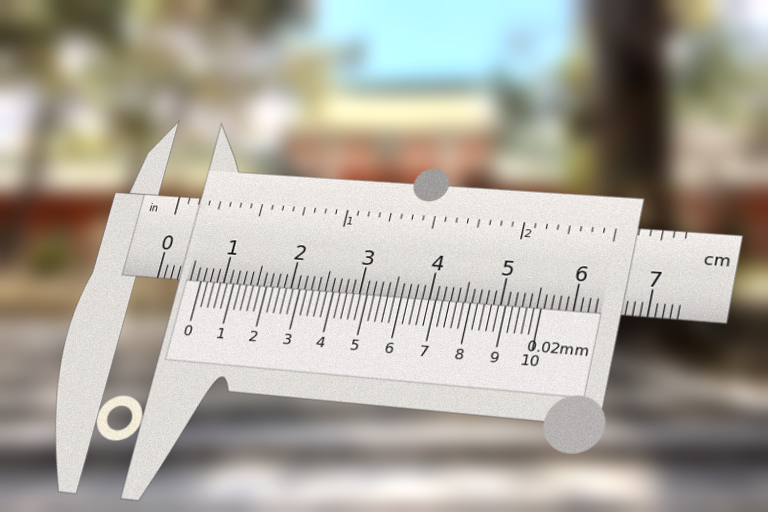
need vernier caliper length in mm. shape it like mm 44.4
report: mm 6.6
